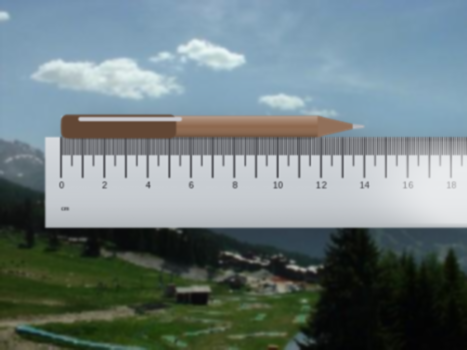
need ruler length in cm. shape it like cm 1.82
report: cm 14
